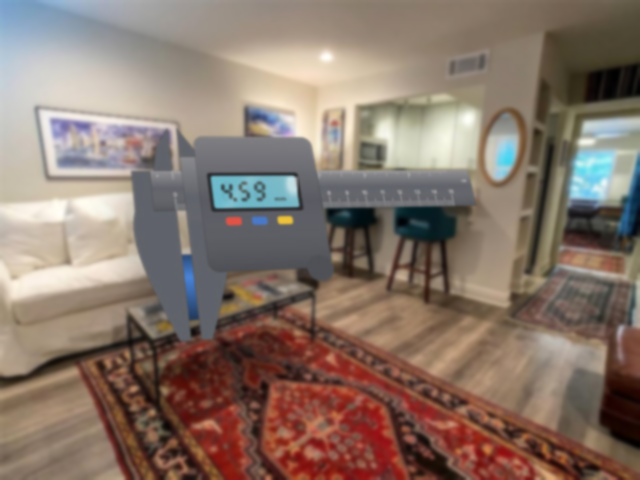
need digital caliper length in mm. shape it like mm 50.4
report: mm 4.59
